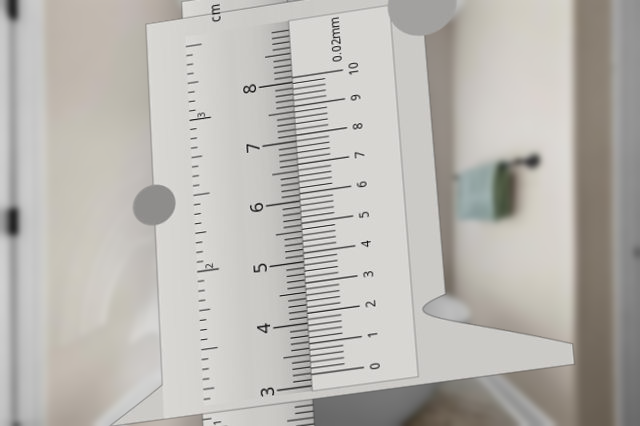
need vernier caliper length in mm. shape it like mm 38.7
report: mm 31.8
